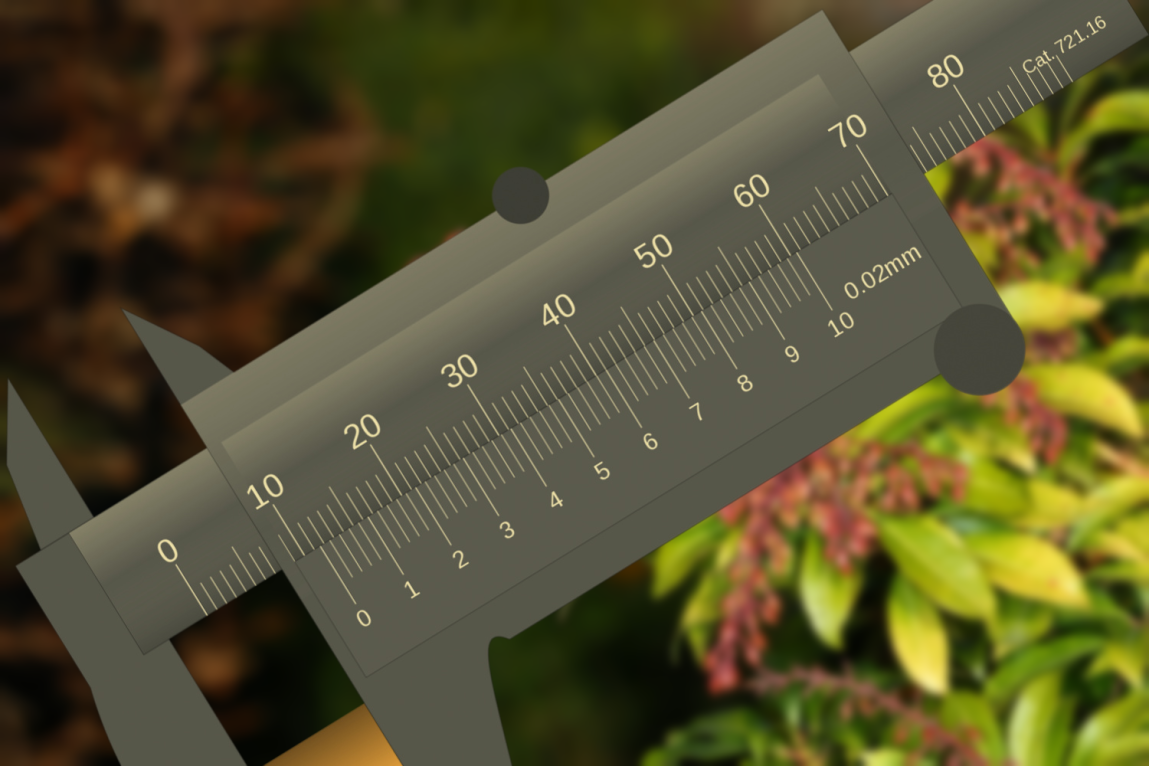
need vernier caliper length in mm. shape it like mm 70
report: mm 11.6
